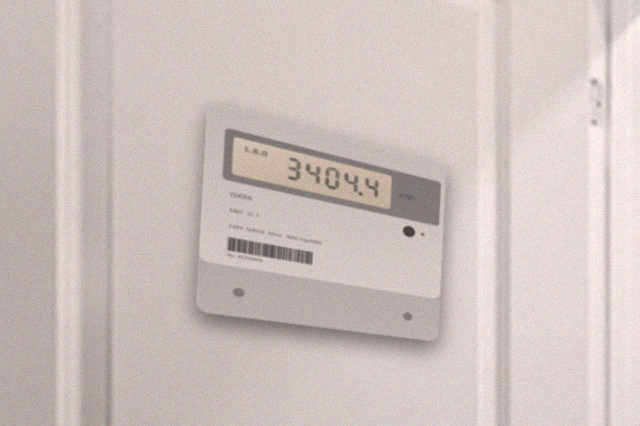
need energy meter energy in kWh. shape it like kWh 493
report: kWh 3404.4
